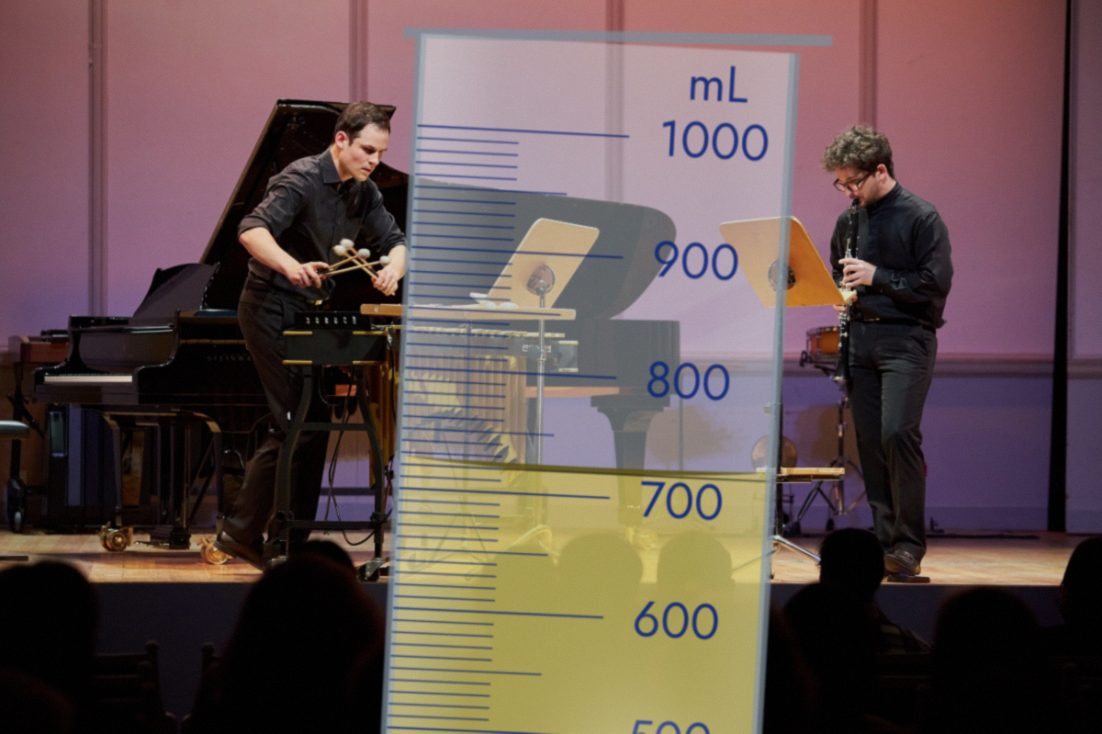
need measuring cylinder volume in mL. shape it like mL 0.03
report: mL 720
